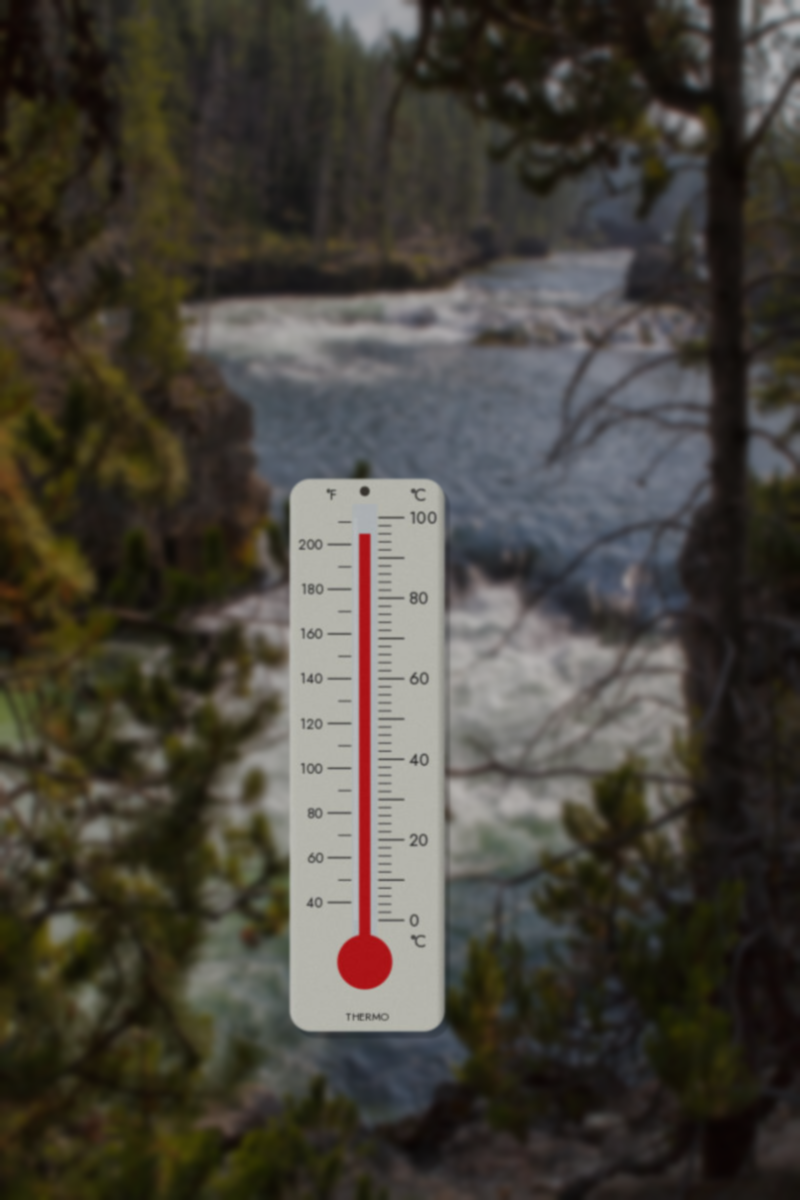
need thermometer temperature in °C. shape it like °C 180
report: °C 96
